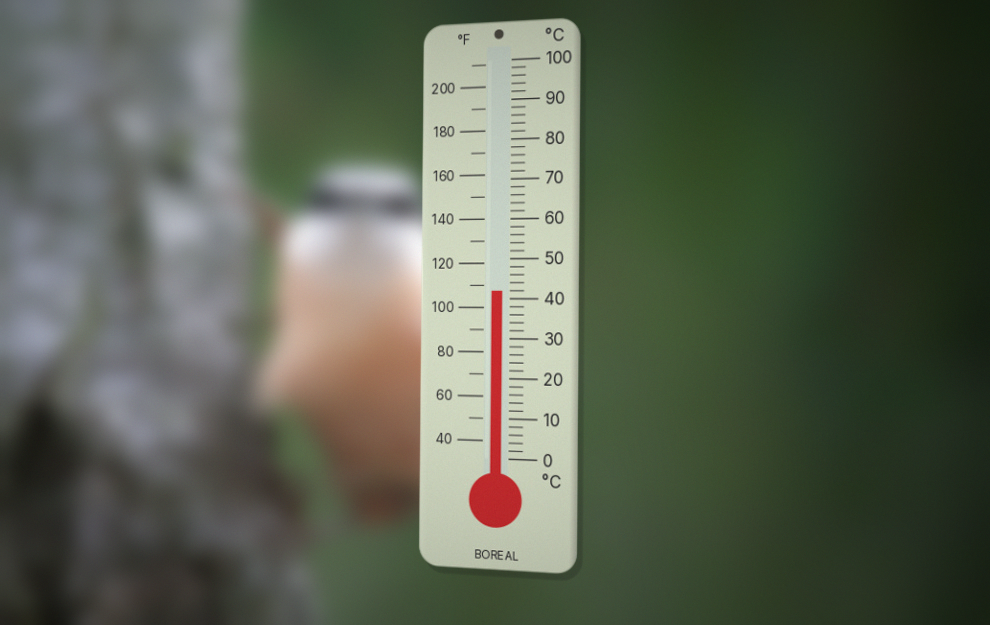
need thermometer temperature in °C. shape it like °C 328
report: °C 42
